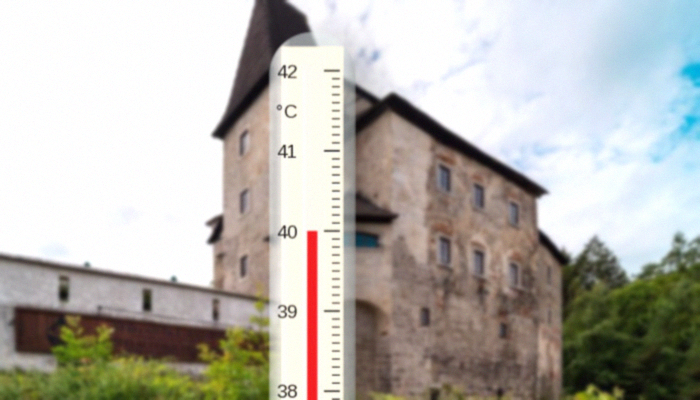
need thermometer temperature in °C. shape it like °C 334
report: °C 40
